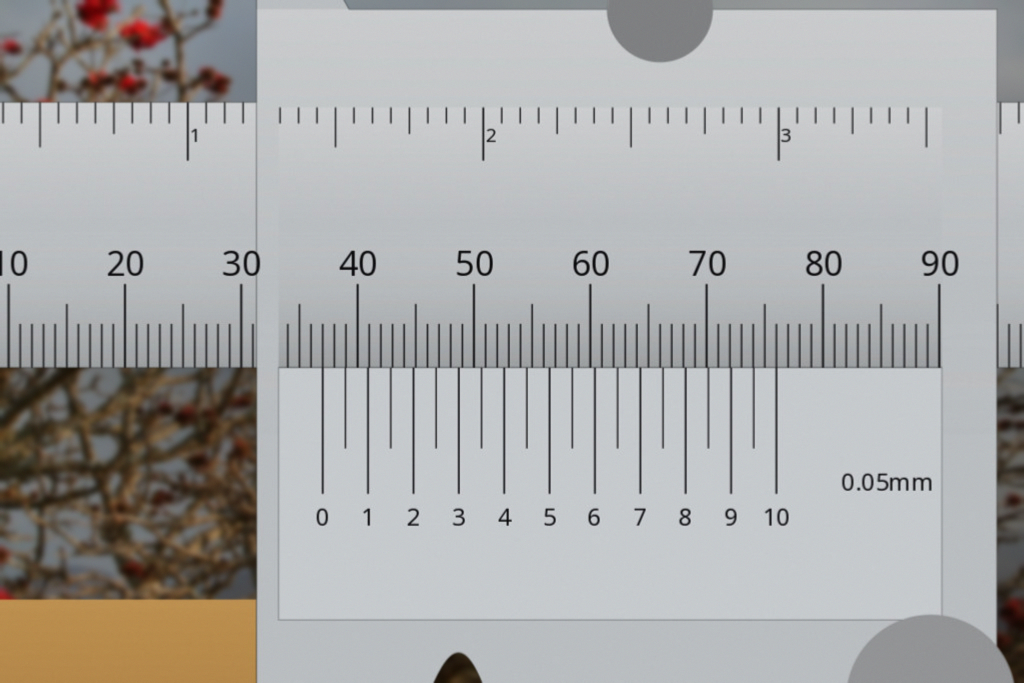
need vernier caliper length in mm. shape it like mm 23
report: mm 37.0
